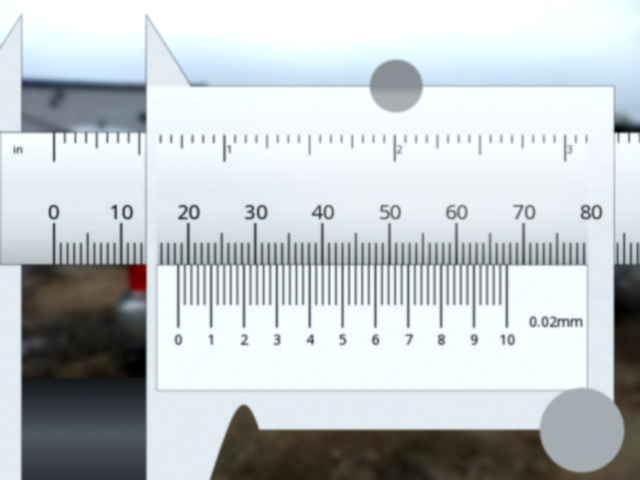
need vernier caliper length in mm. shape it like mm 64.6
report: mm 18.5
